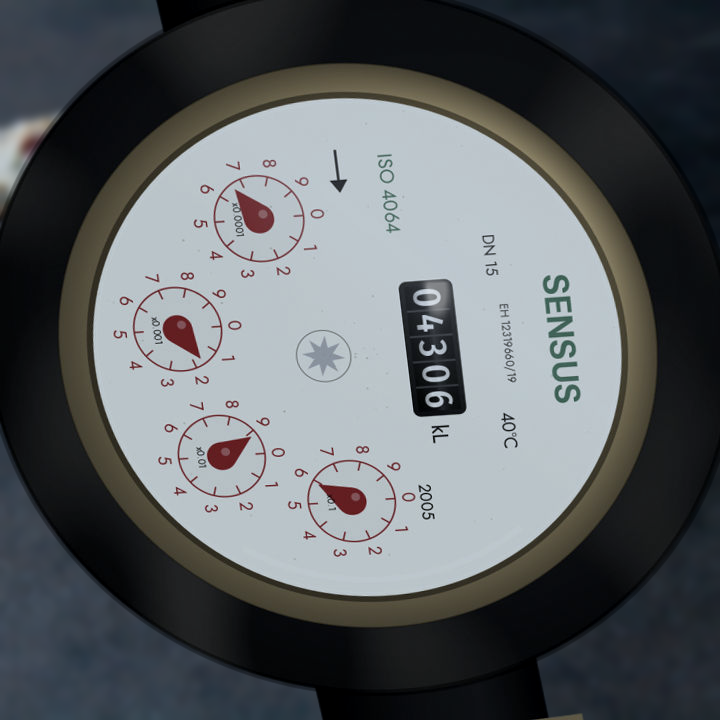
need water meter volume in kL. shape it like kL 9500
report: kL 4306.5916
